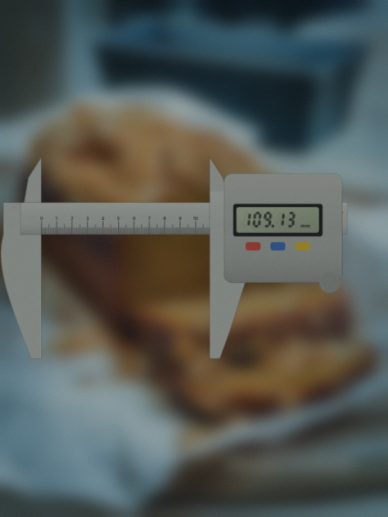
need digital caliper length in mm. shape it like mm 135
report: mm 109.13
